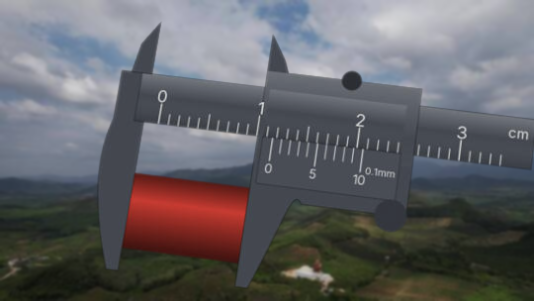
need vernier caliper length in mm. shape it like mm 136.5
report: mm 11.6
